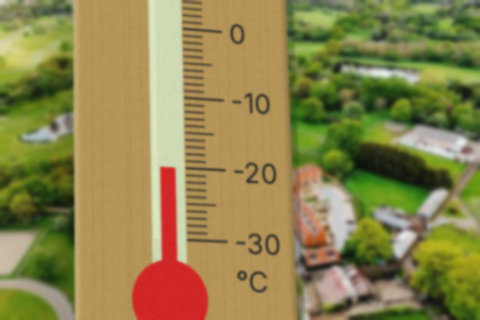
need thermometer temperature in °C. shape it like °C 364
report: °C -20
